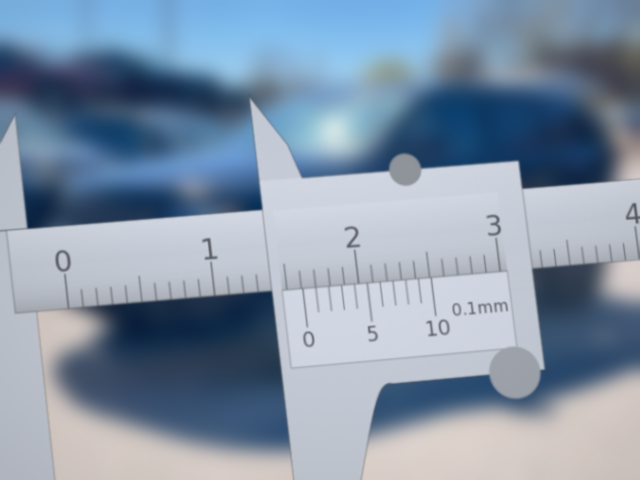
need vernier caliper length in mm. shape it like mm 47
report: mm 16.1
